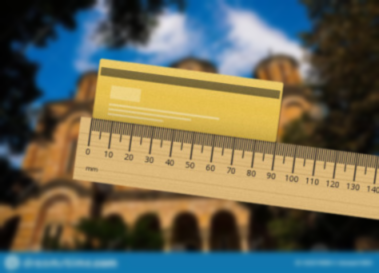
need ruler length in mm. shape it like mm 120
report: mm 90
